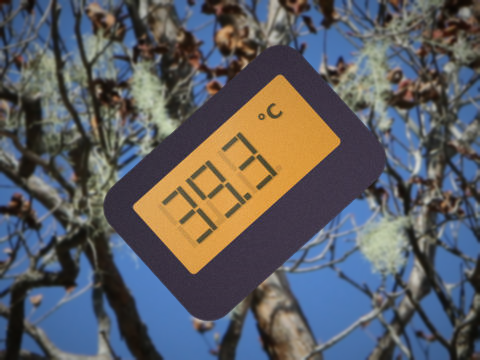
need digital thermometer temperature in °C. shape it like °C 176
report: °C 39.3
